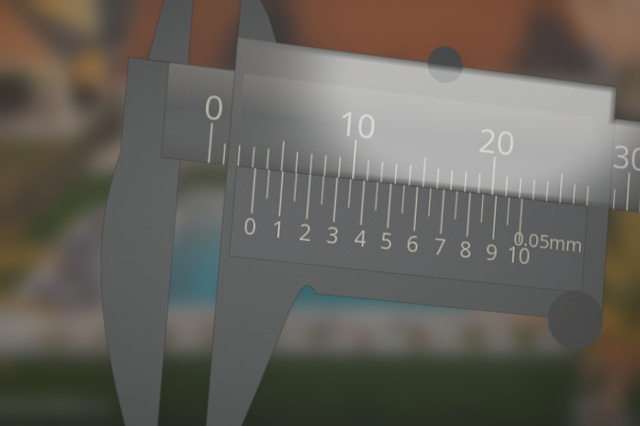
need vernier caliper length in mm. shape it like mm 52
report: mm 3.2
